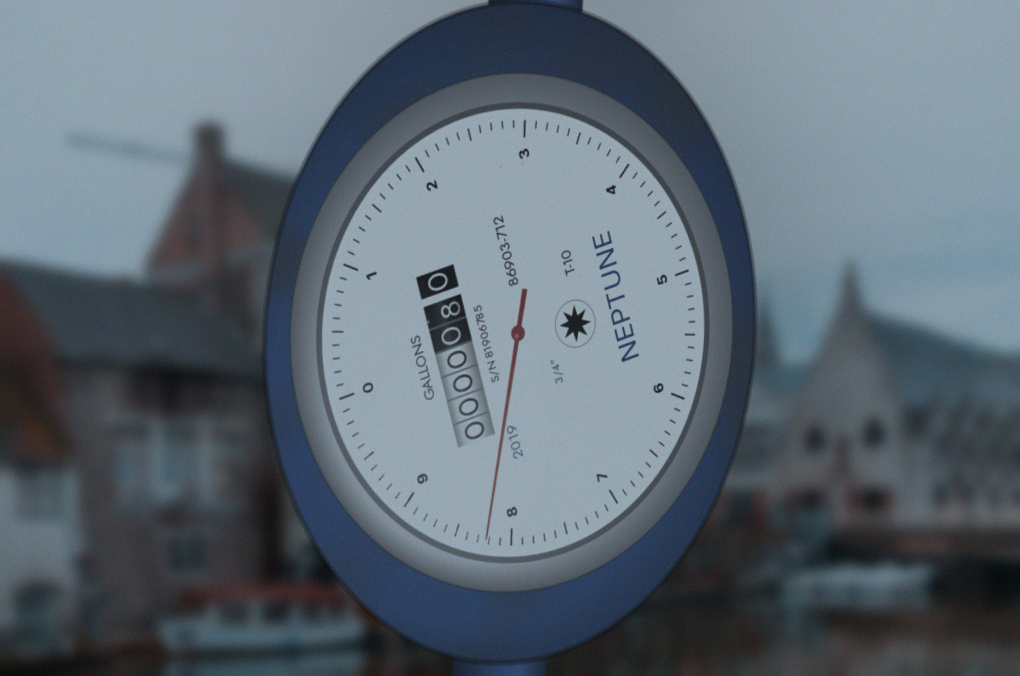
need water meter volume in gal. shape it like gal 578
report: gal 78.2
